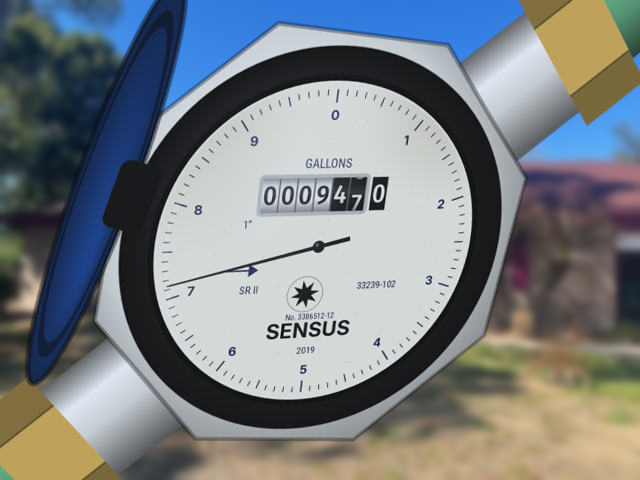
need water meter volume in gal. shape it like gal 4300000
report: gal 9467.1
